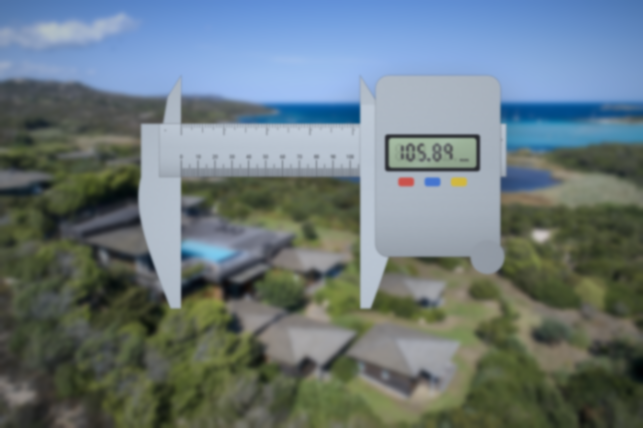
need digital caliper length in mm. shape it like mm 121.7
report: mm 105.89
